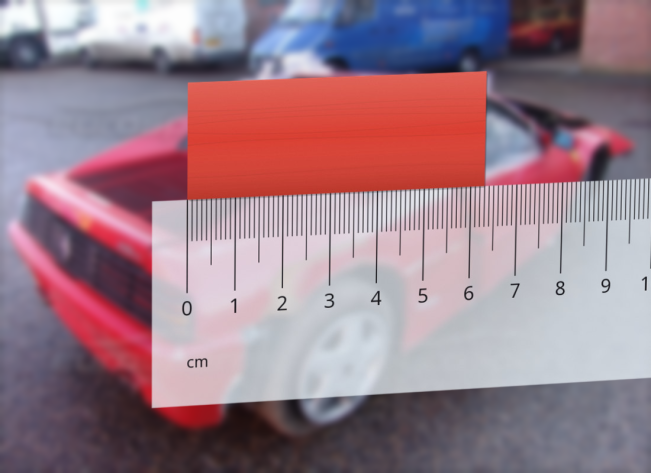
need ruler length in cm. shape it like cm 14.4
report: cm 6.3
